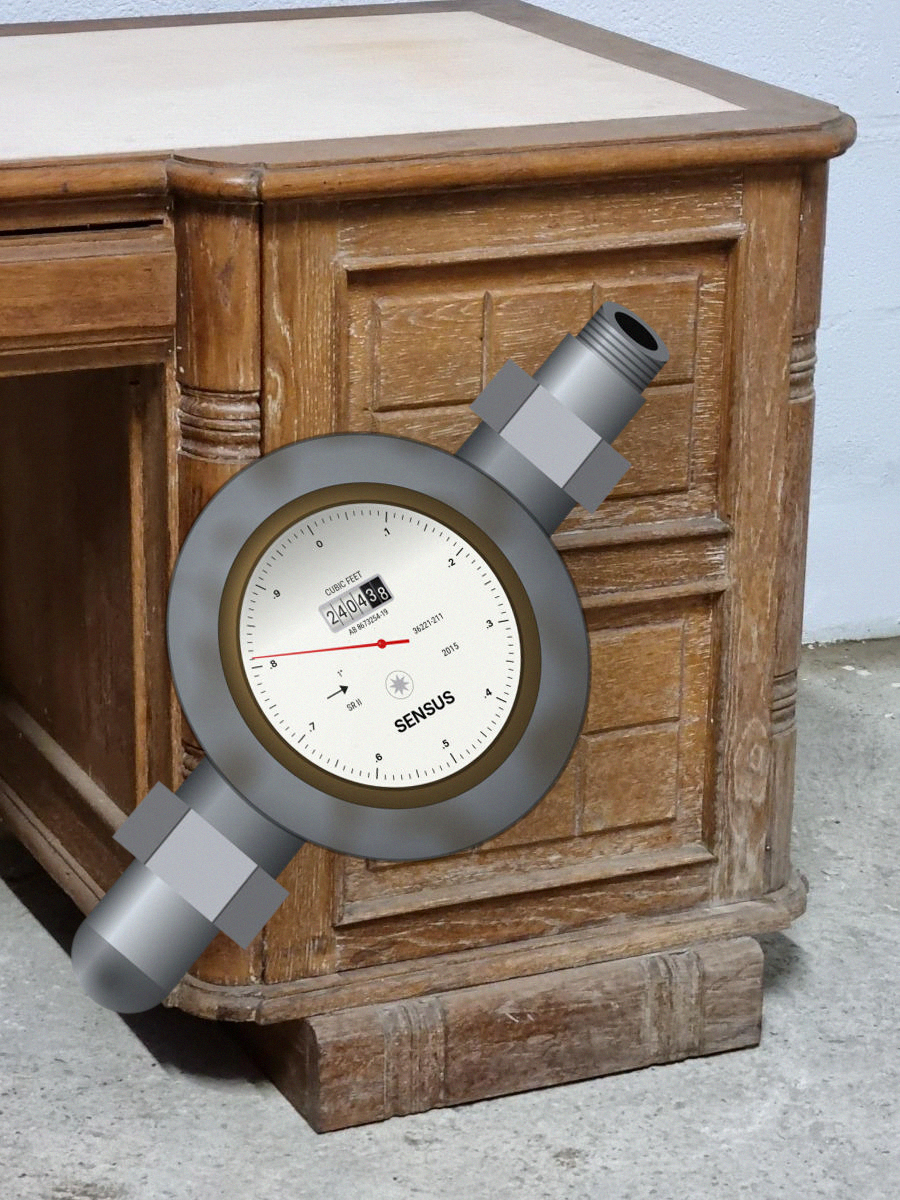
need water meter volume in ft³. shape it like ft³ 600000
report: ft³ 240437.81
